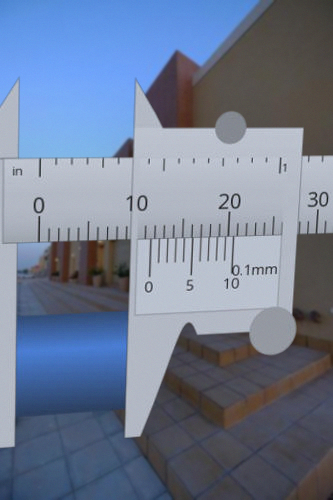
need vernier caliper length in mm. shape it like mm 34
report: mm 11.6
